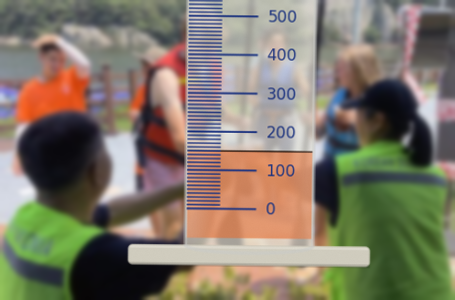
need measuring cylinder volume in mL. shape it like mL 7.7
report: mL 150
